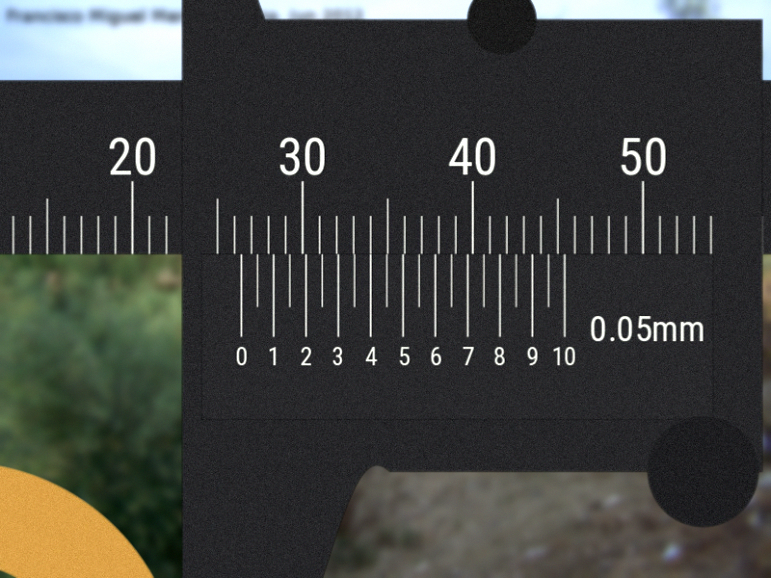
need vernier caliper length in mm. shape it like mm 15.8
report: mm 26.4
